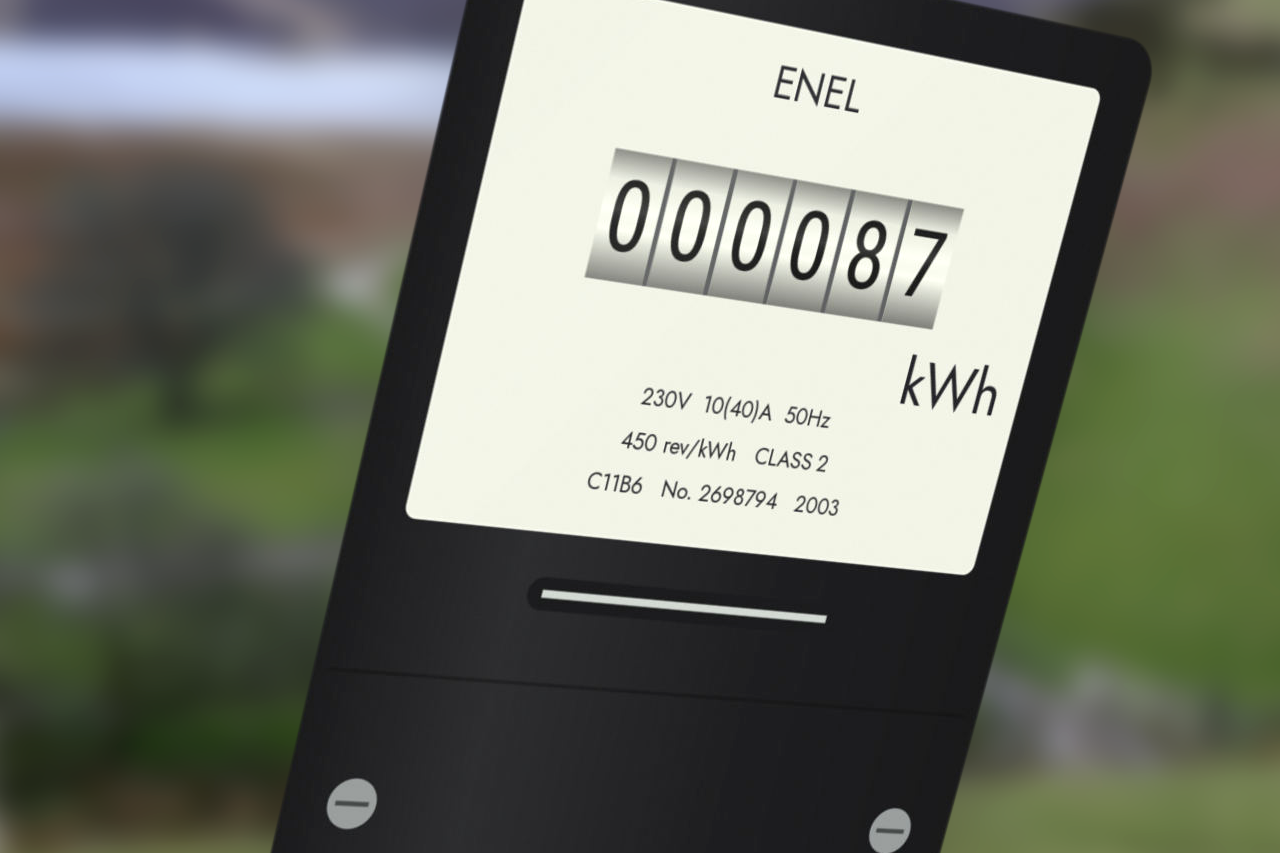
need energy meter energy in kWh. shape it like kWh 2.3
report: kWh 87
